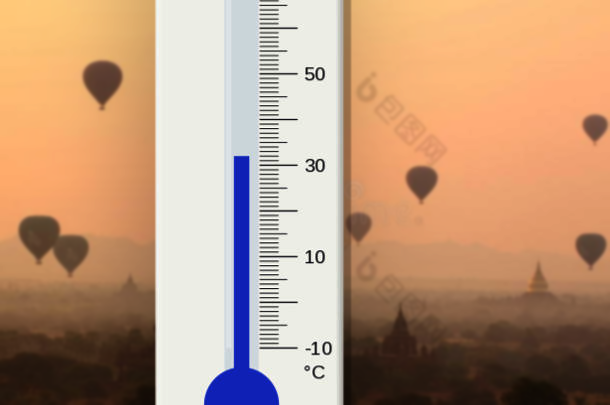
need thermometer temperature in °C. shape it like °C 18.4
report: °C 32
